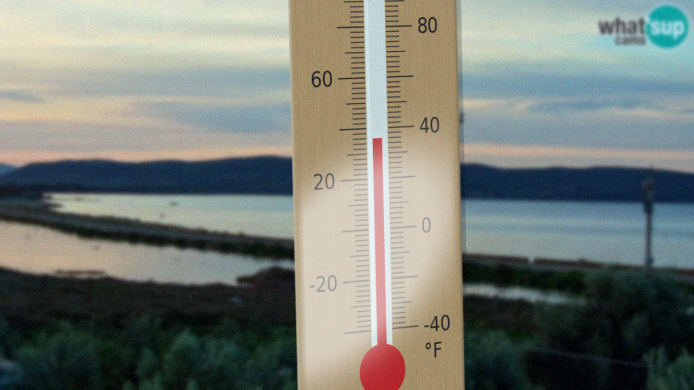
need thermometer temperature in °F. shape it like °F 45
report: °F 36
